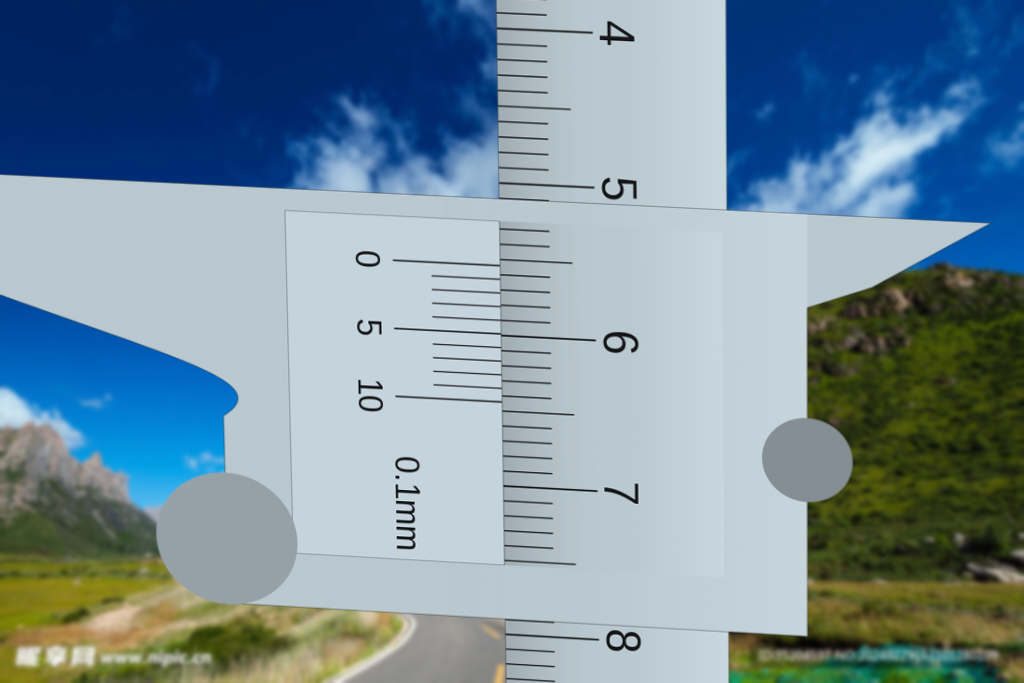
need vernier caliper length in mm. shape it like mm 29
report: mm 55.4
